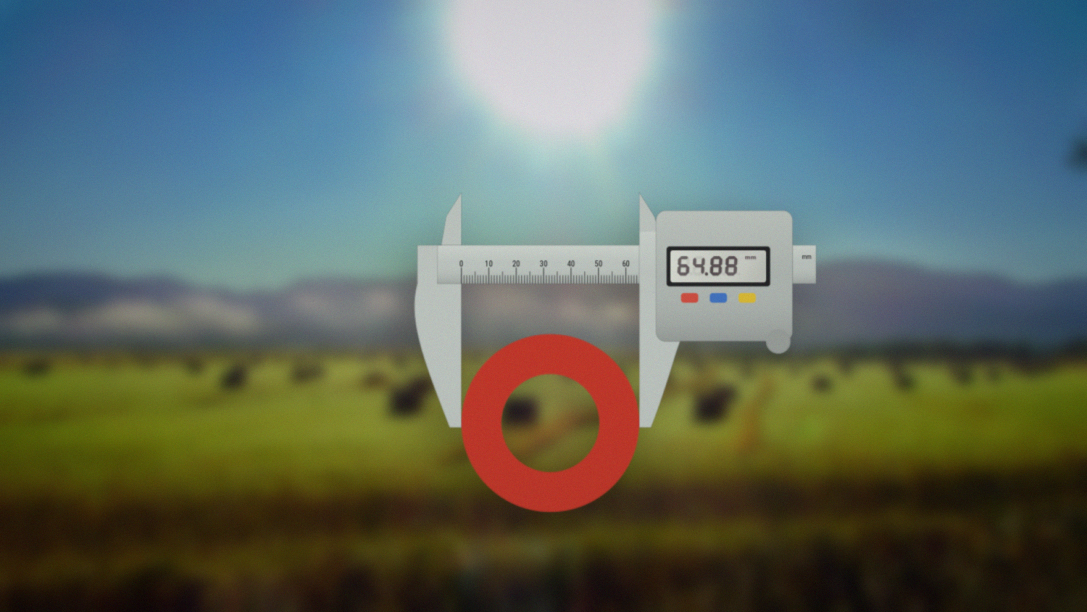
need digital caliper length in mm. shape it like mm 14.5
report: mm 64.88
